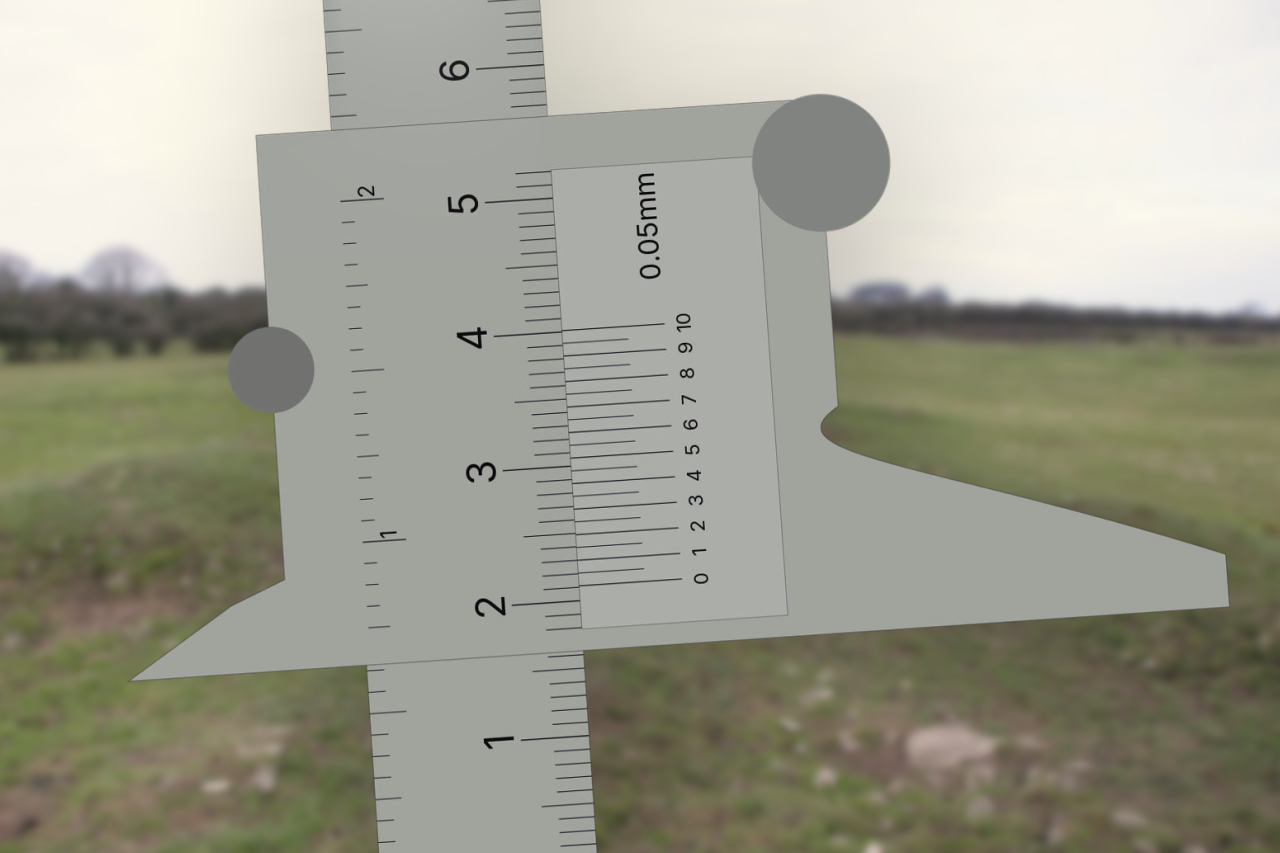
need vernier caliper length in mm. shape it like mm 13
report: mm 21.1
